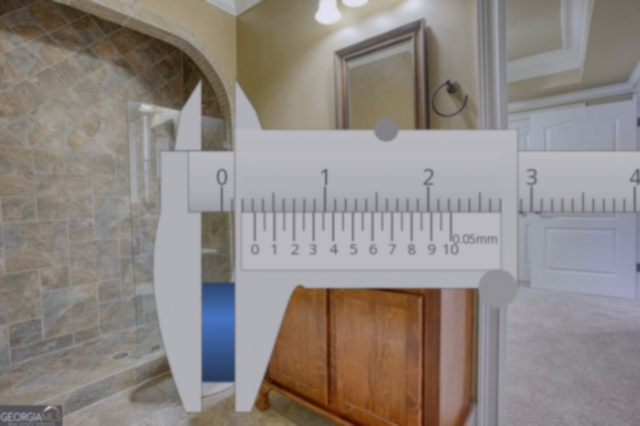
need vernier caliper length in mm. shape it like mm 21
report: mm 3.2
